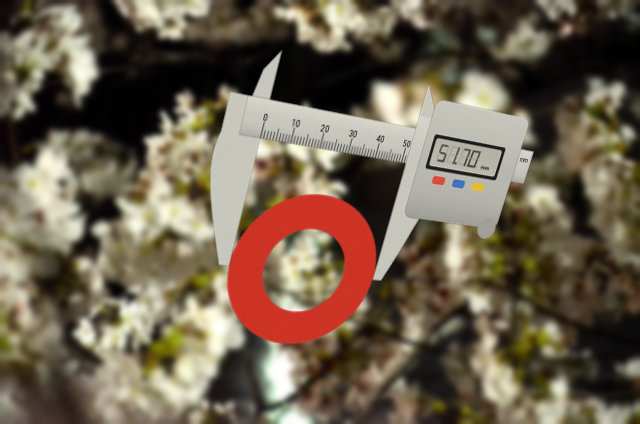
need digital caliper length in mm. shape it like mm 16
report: mm 51.70
